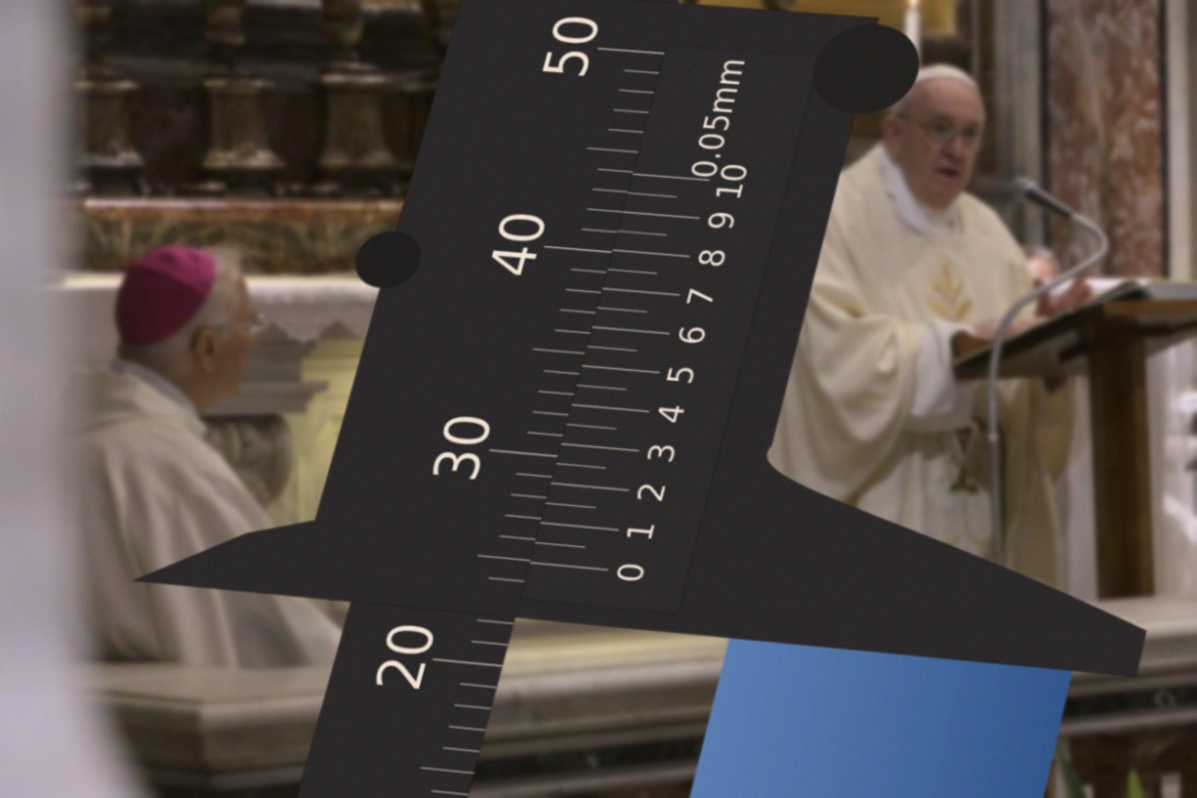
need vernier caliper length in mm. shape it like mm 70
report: mm 24.9
